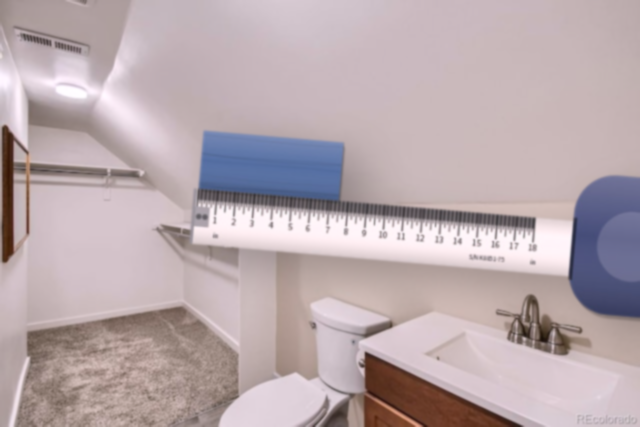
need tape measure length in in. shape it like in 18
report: in 7.5
